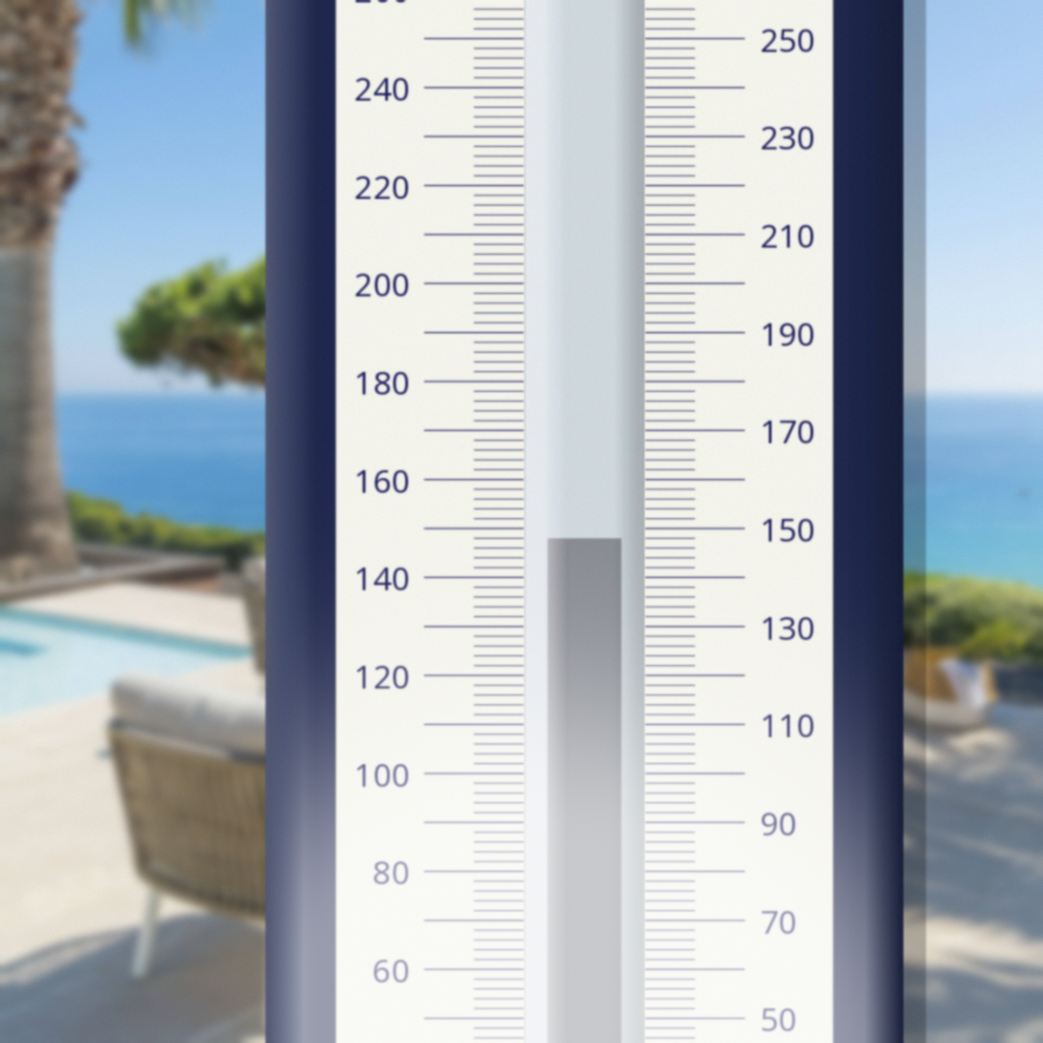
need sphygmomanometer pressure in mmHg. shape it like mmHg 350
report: mmHg 148
